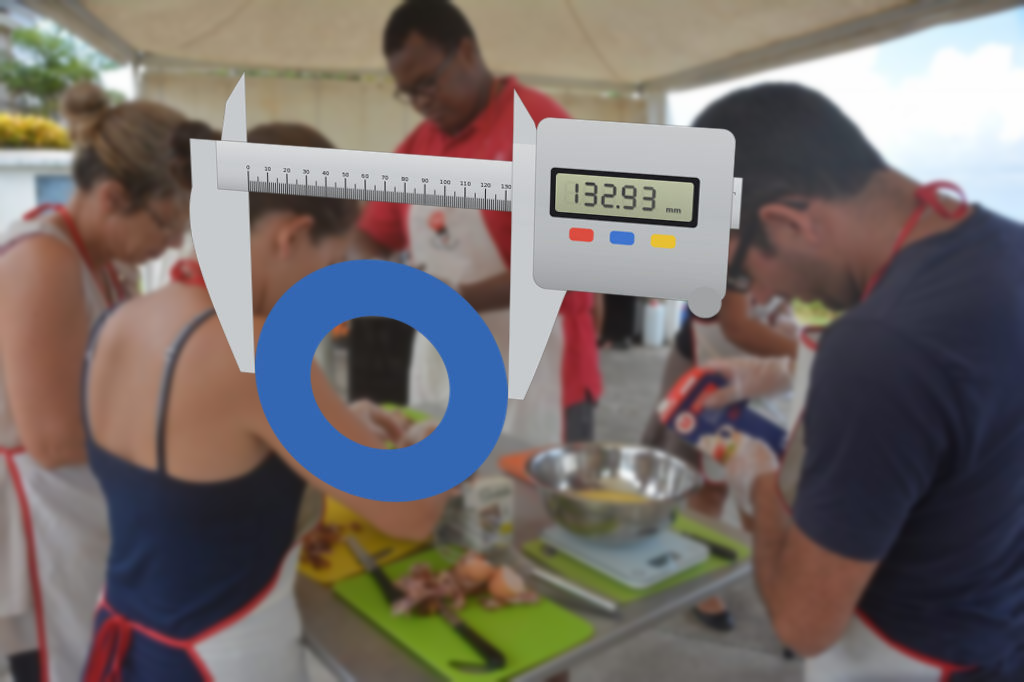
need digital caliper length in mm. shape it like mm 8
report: mm 132.93
